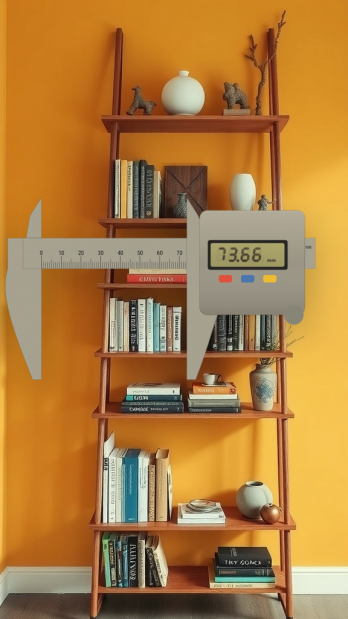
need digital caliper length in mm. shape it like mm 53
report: mm 73.66
